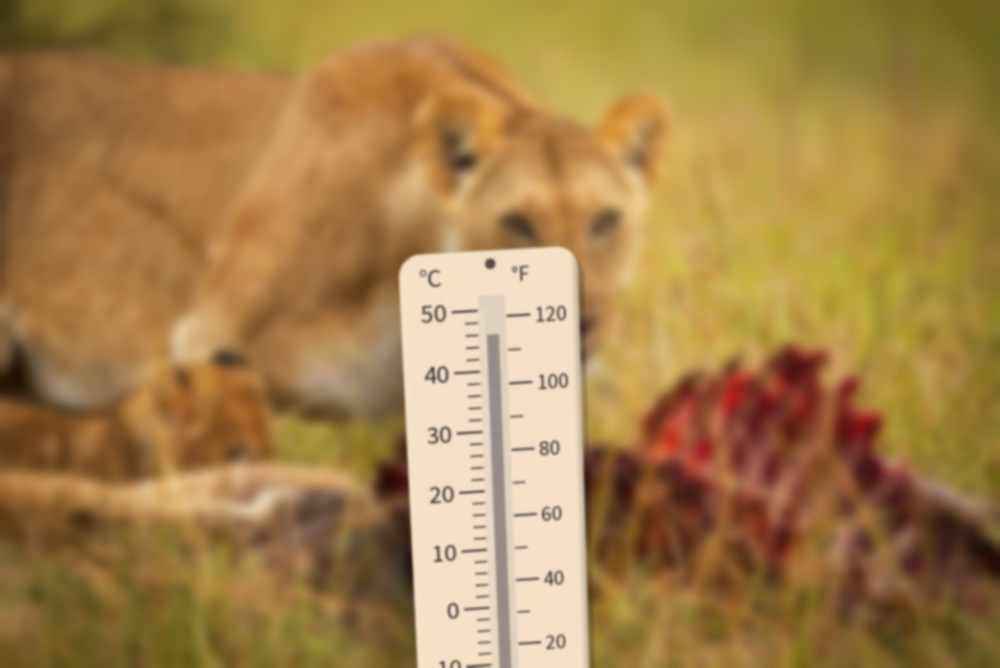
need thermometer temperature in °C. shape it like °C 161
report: °C 46
